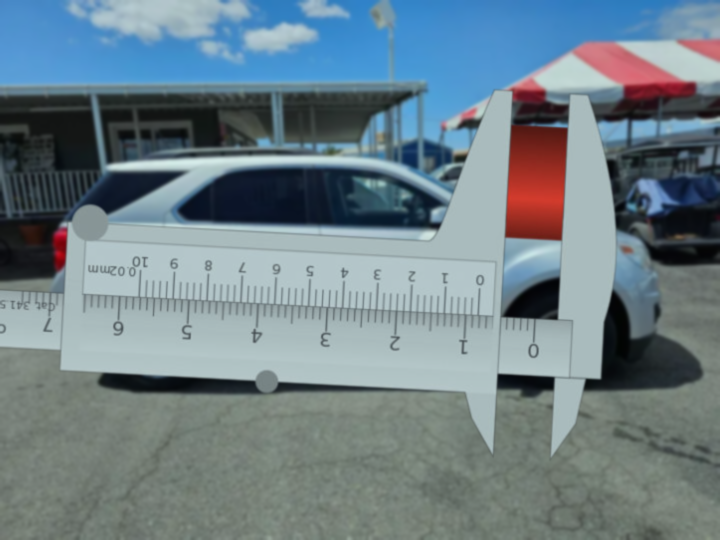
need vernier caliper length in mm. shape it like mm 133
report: mm 8.2
